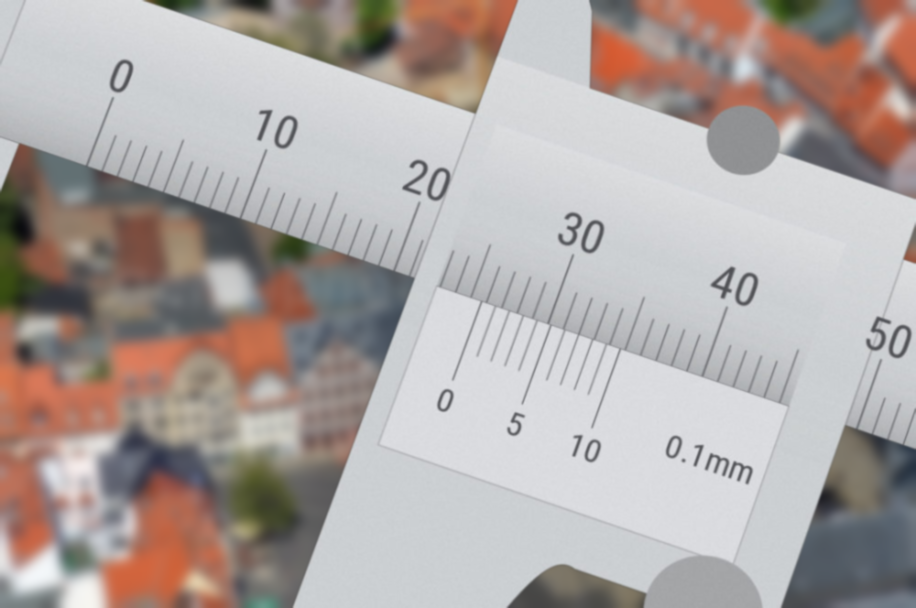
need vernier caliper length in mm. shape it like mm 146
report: mm 25.7
